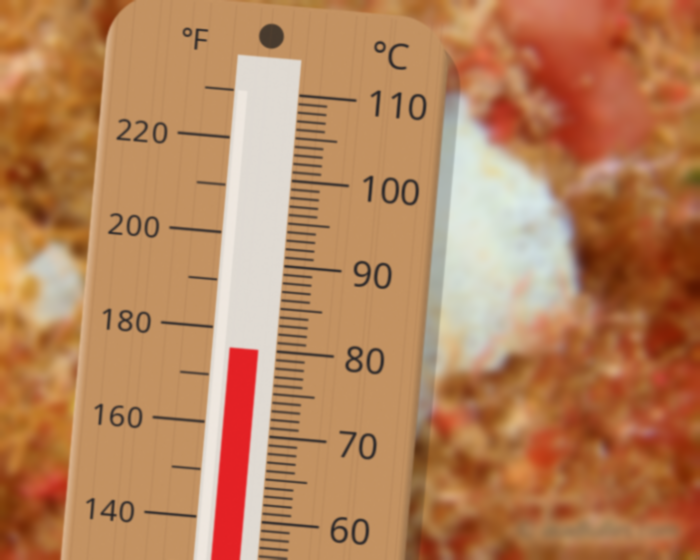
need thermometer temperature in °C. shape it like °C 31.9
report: °C 80
